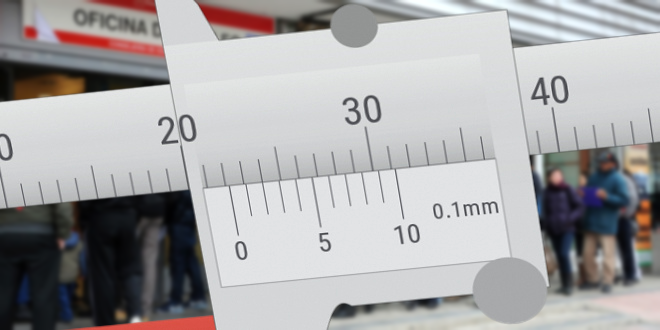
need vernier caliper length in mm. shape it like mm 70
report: mm 22.2
